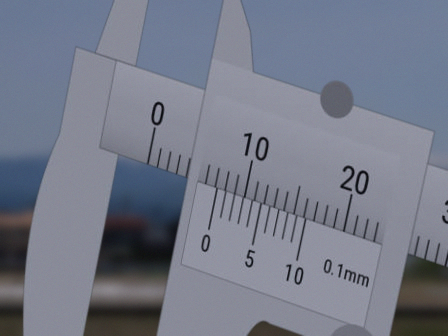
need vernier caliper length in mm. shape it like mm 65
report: mm 7.2
